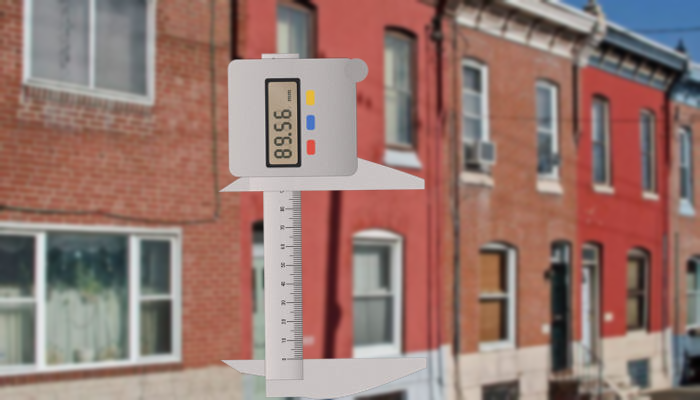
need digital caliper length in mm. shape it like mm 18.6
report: mm 89.56
